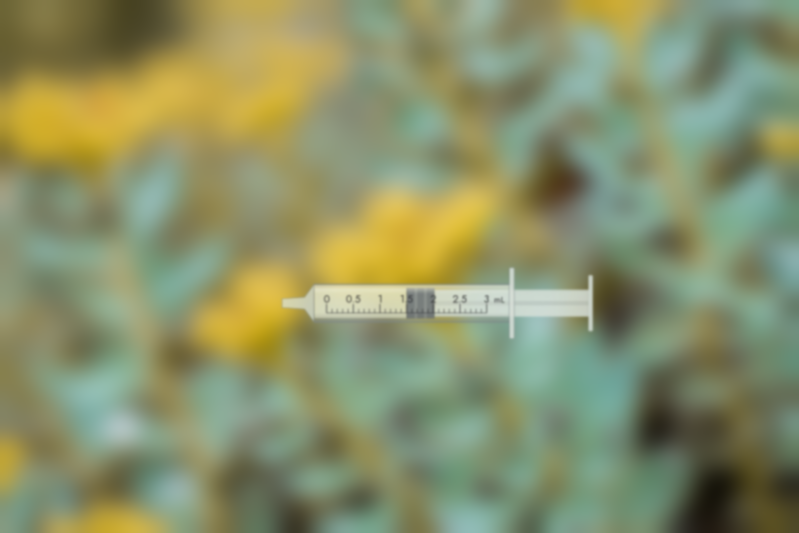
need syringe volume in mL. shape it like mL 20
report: mL 1.5
